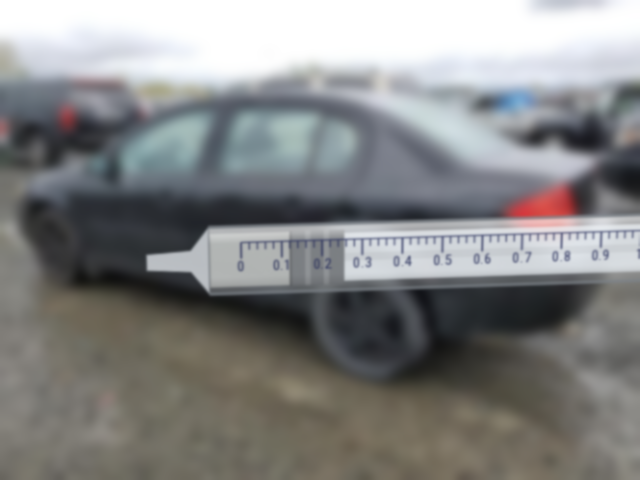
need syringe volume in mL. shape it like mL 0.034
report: mL 0.12
